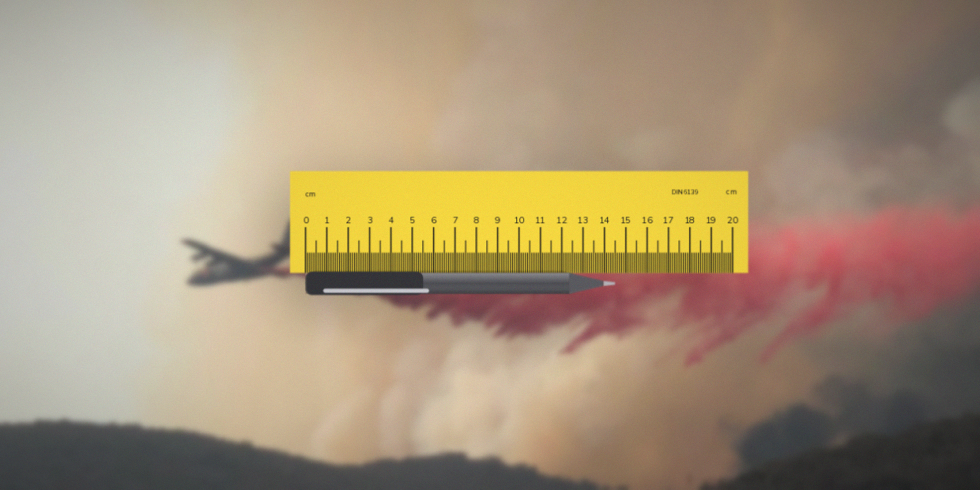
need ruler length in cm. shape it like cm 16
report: cm 14.5
